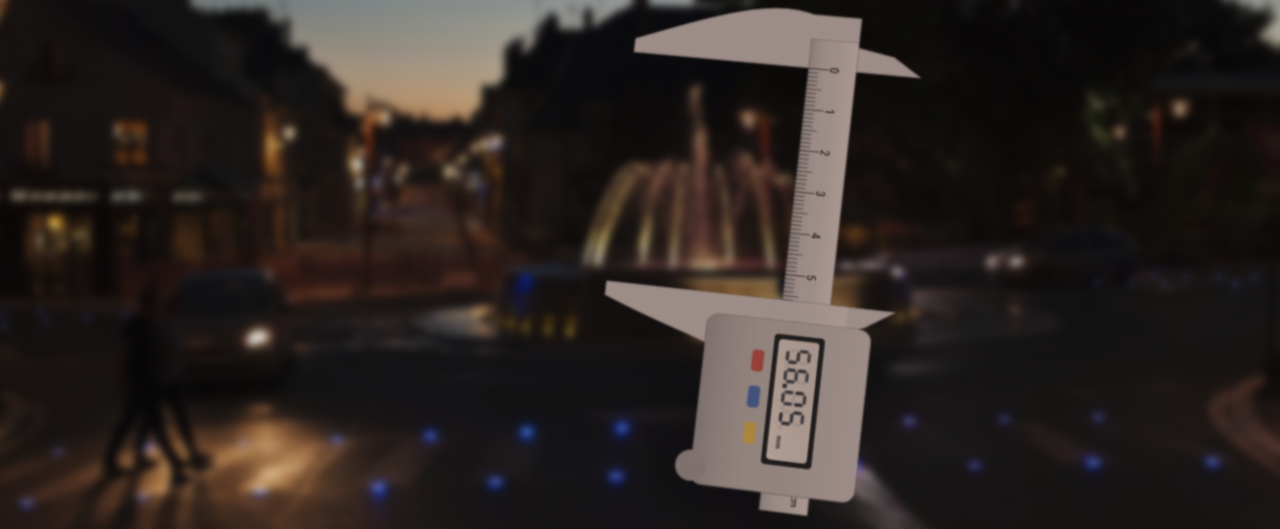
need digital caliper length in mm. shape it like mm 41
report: mm 56.05
